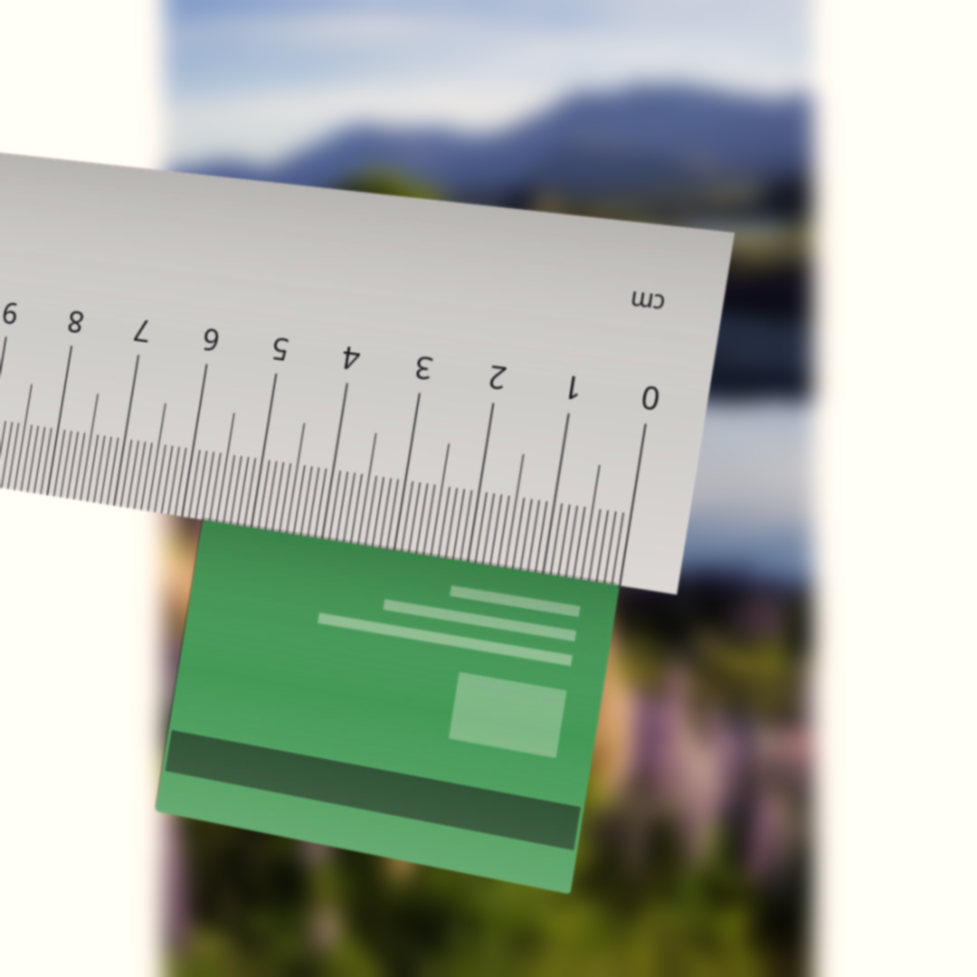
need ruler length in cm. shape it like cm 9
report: cm 5.7
